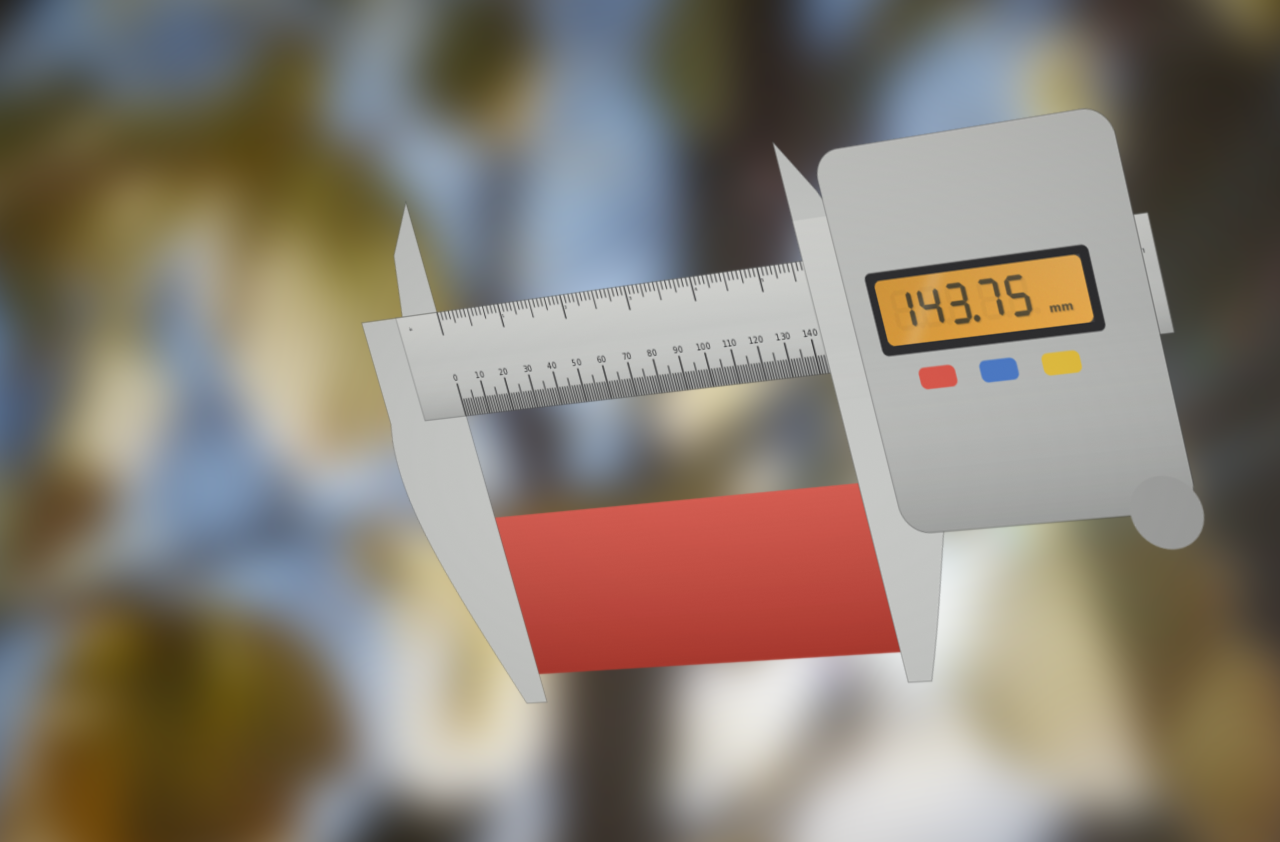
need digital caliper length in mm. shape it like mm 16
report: mm 143.75
